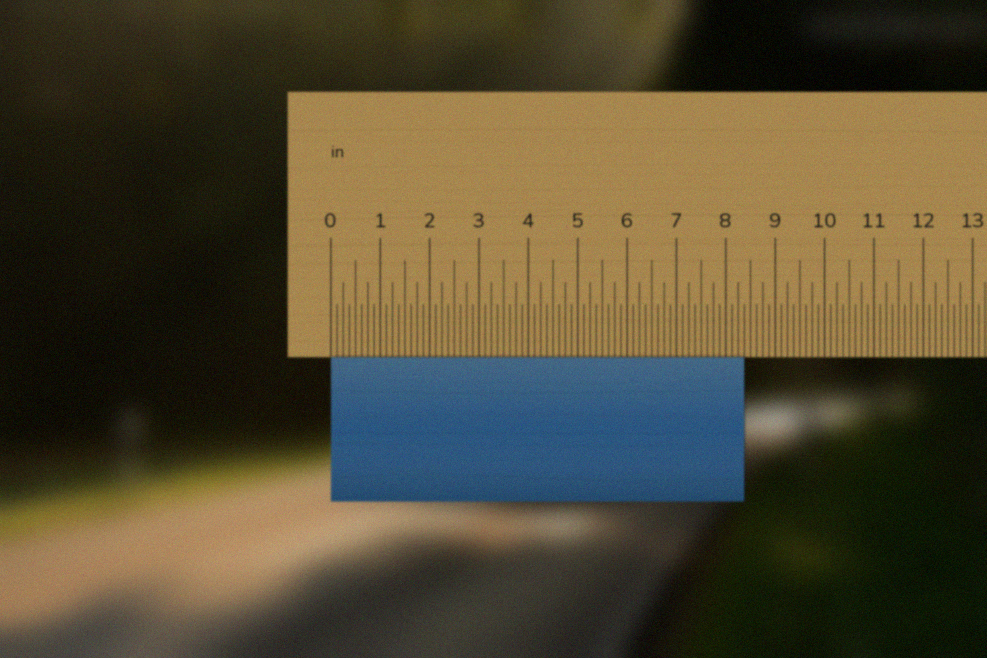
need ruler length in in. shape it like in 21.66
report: in 8.375
